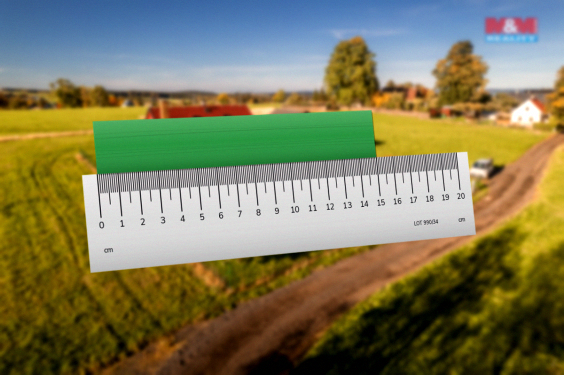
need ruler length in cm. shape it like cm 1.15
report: cm 15
